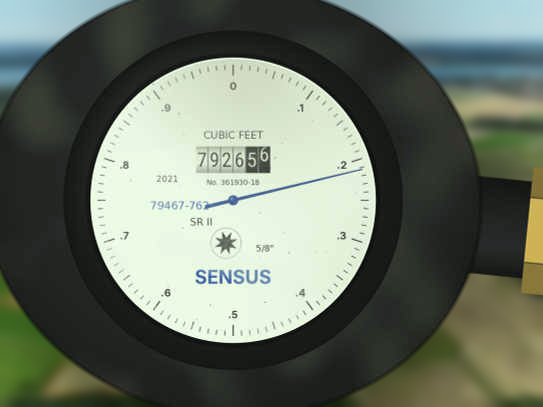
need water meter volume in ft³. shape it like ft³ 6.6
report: ft³ 792656.21
